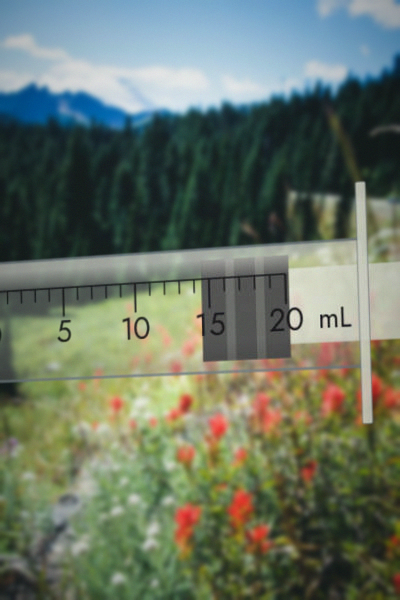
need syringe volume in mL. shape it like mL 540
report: mL 14.5
